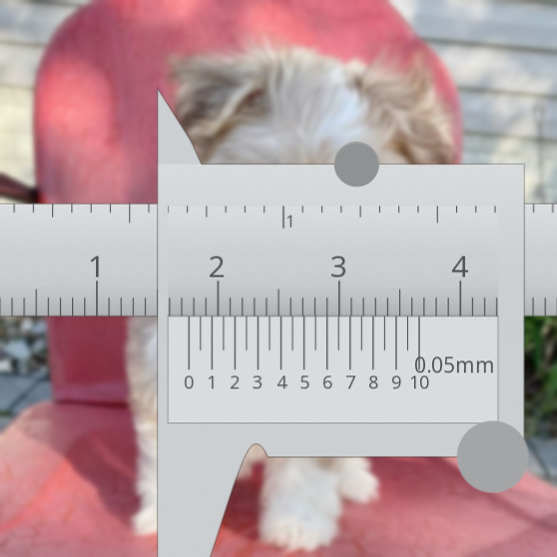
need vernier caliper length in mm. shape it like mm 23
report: mm 17.6
